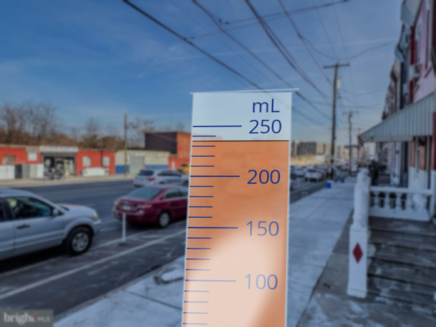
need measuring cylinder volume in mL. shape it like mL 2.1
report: mL 235
